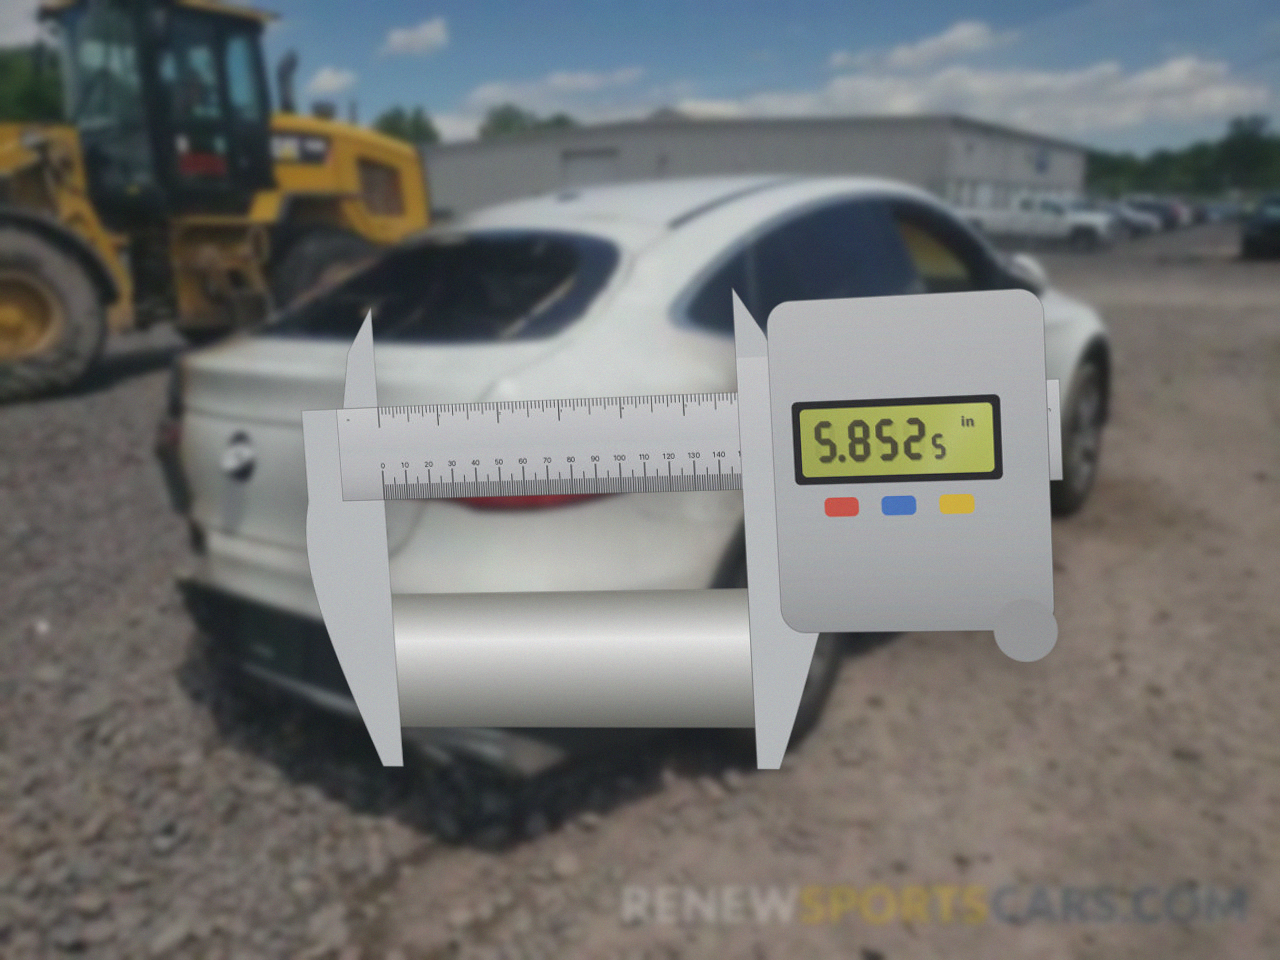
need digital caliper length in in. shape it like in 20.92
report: in 5.8525
